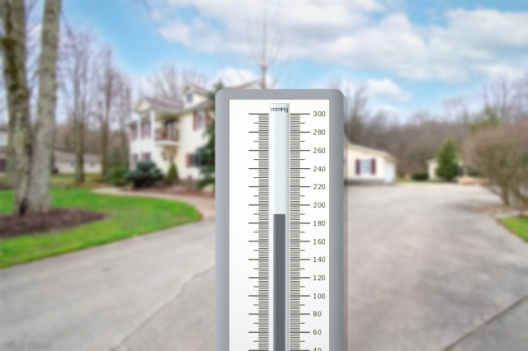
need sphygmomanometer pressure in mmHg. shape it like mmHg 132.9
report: mmHg 190
